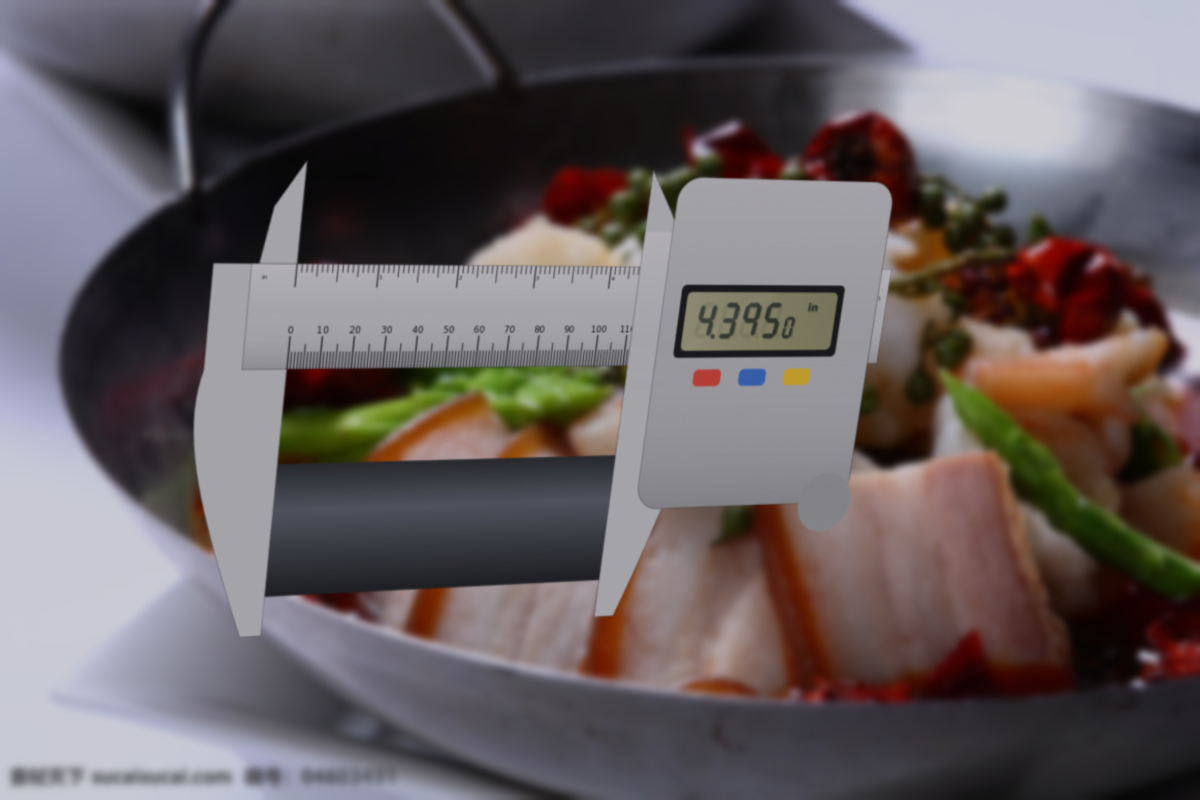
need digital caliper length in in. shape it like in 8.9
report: in 4.3950
